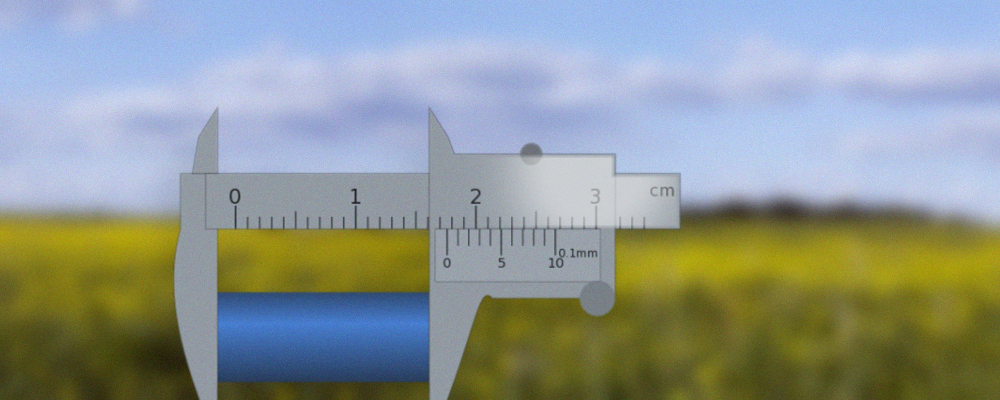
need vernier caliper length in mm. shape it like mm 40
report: mm 17.6
